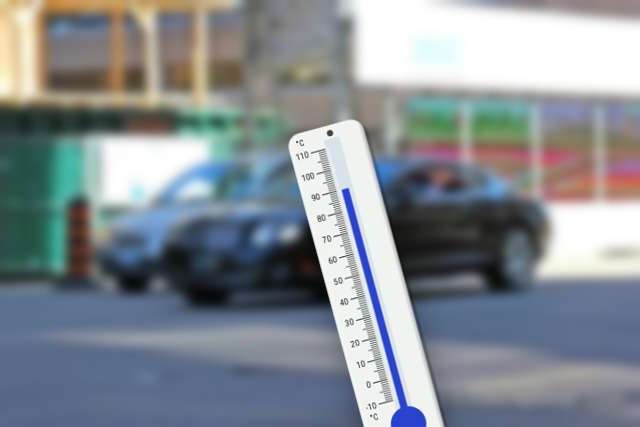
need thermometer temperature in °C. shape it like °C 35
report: °C 90
